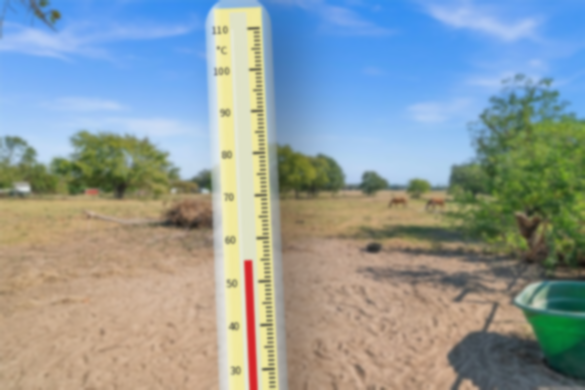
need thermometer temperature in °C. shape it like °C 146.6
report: °C 55
